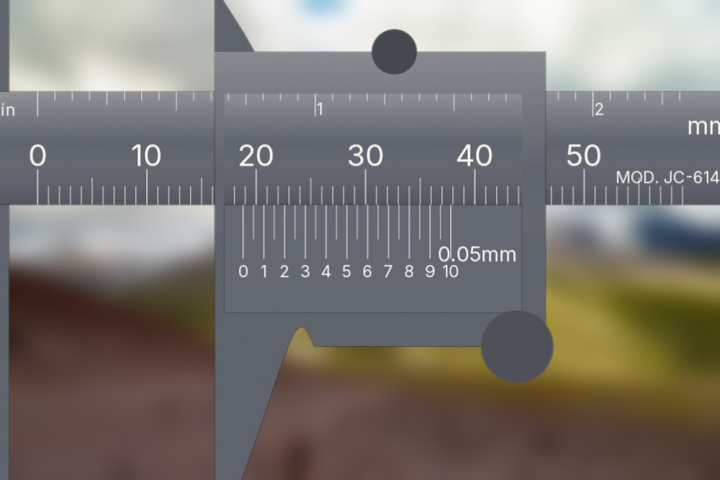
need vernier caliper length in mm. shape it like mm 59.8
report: mm 18.8
